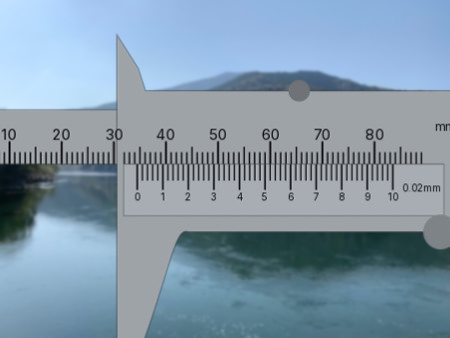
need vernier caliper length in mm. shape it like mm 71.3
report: mm 34.5
